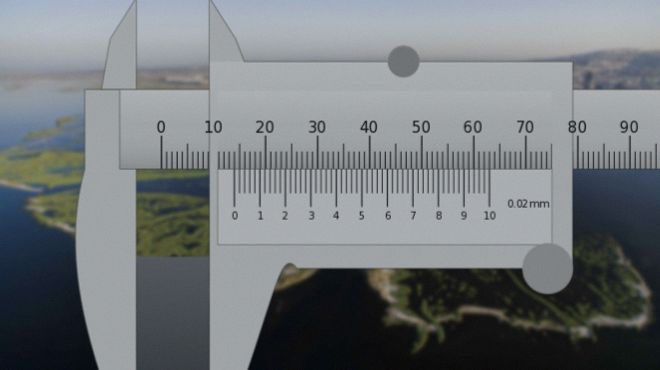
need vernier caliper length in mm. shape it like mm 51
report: mm 14.0
